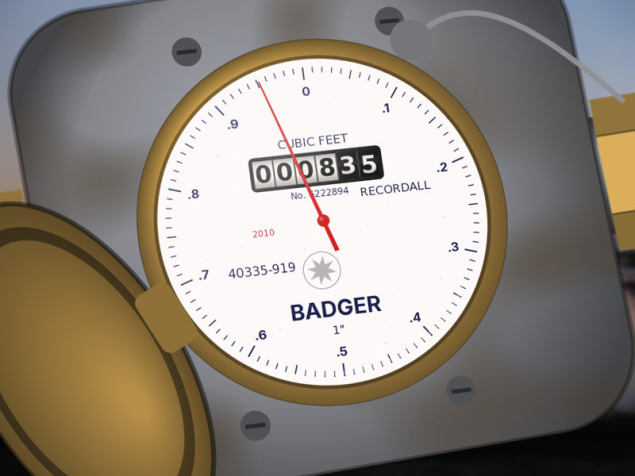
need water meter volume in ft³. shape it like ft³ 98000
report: ft³ 834.95
